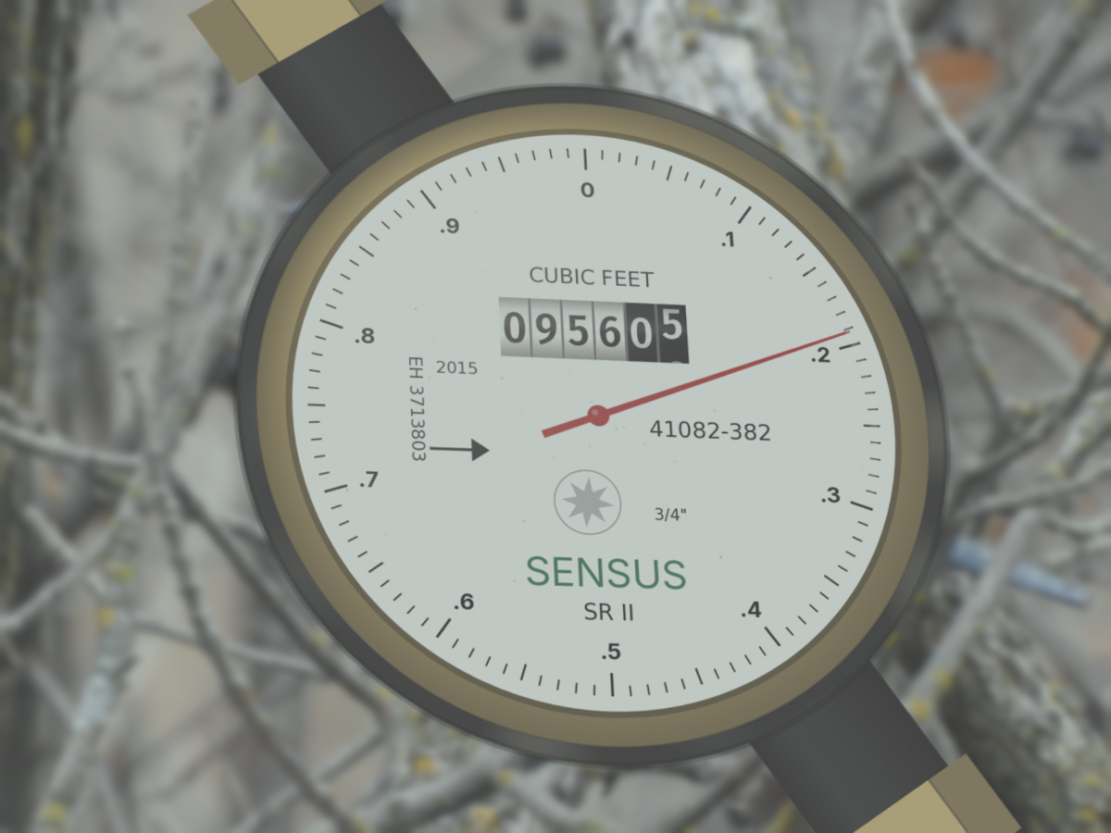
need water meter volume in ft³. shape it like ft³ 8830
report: ft³ 95605.19
